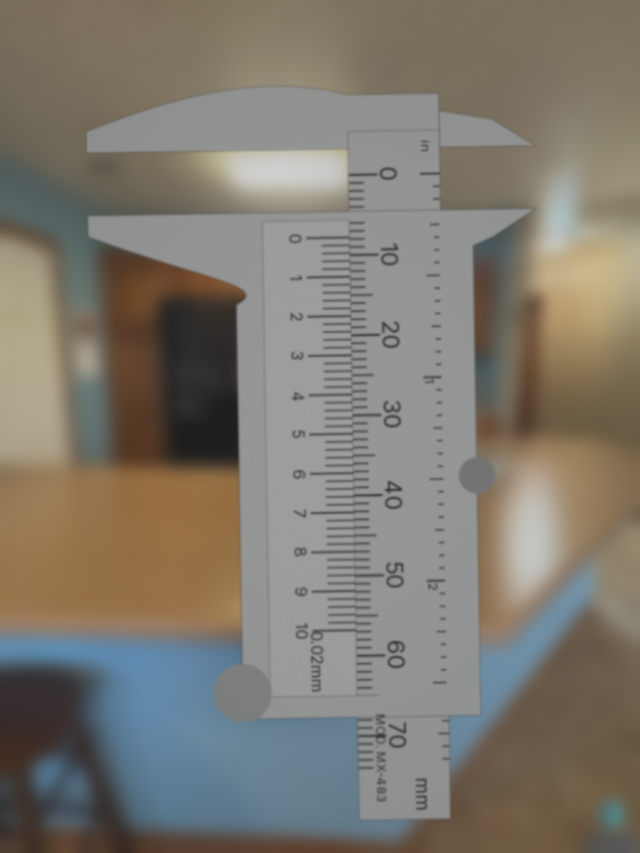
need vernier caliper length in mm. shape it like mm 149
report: mm 7.8
